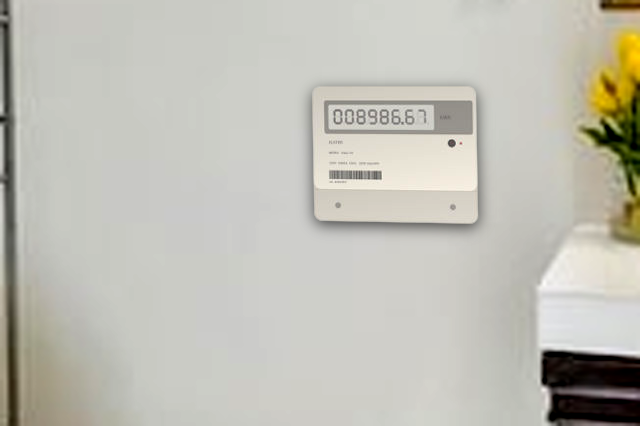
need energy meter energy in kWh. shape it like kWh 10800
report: kWh 8986.67
